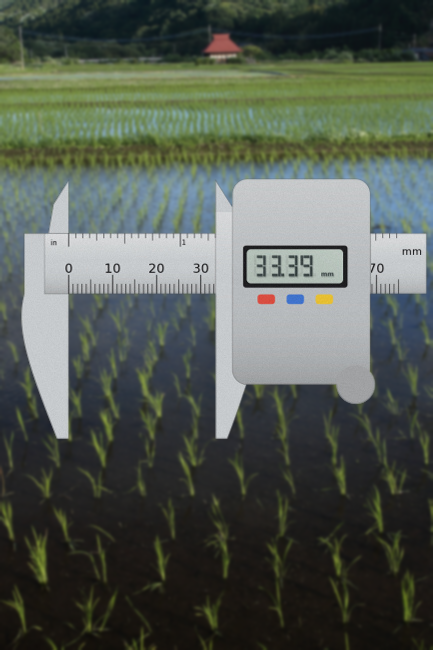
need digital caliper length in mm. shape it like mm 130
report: mm 33.39
